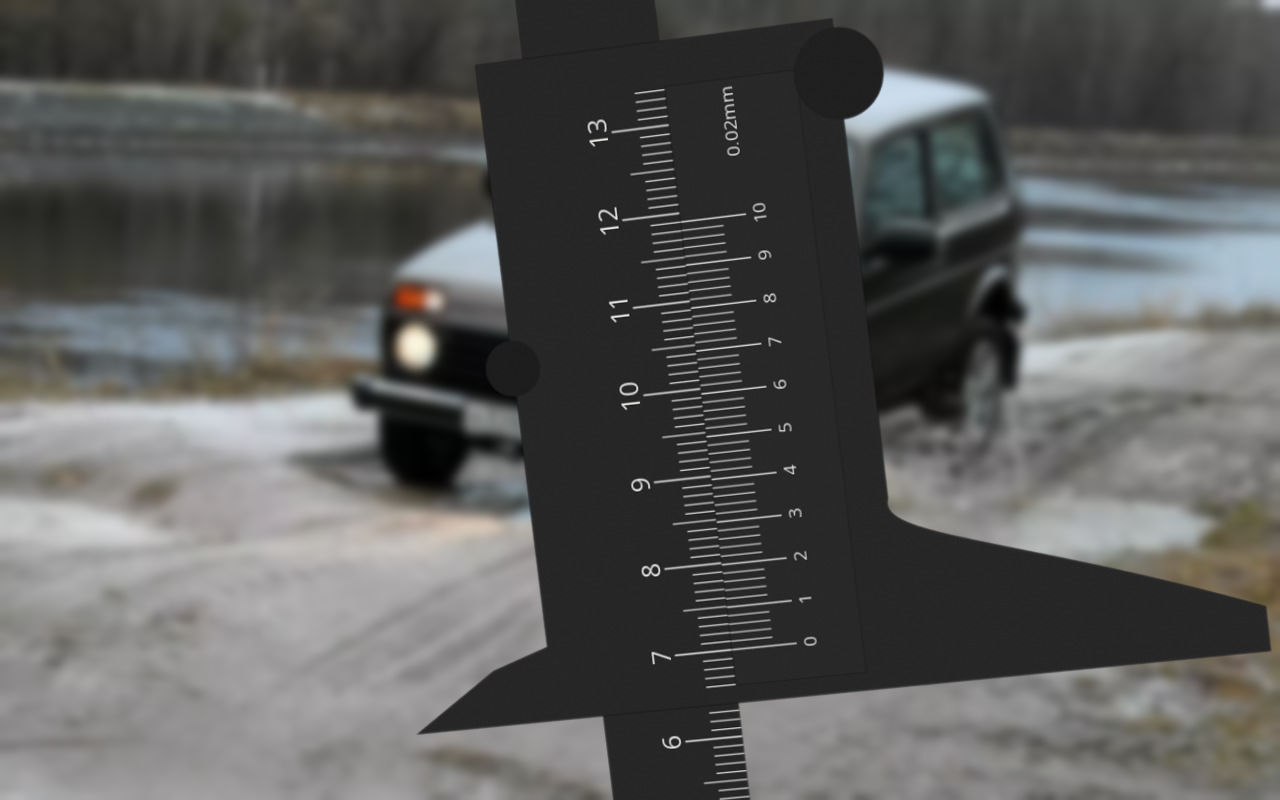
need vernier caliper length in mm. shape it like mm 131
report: mm 70.0
